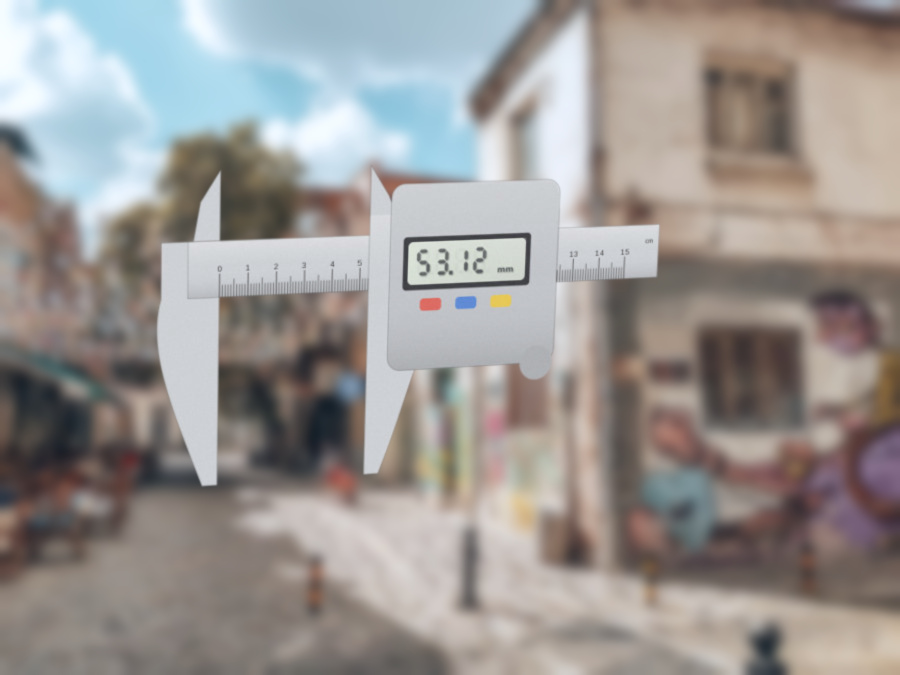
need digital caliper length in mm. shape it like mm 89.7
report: mm 53.12
